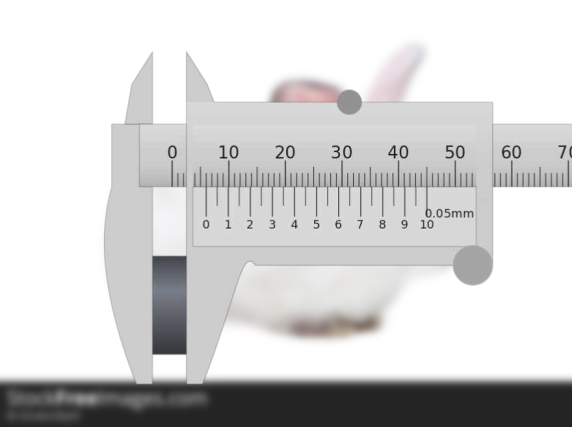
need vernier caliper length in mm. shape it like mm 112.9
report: mm 6.0
